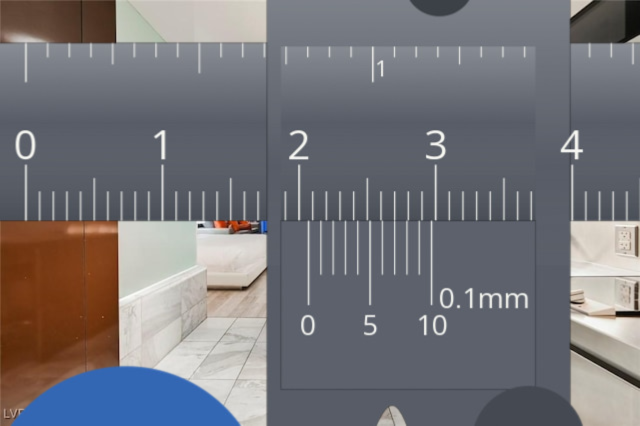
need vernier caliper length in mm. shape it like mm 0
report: mm 20.7
